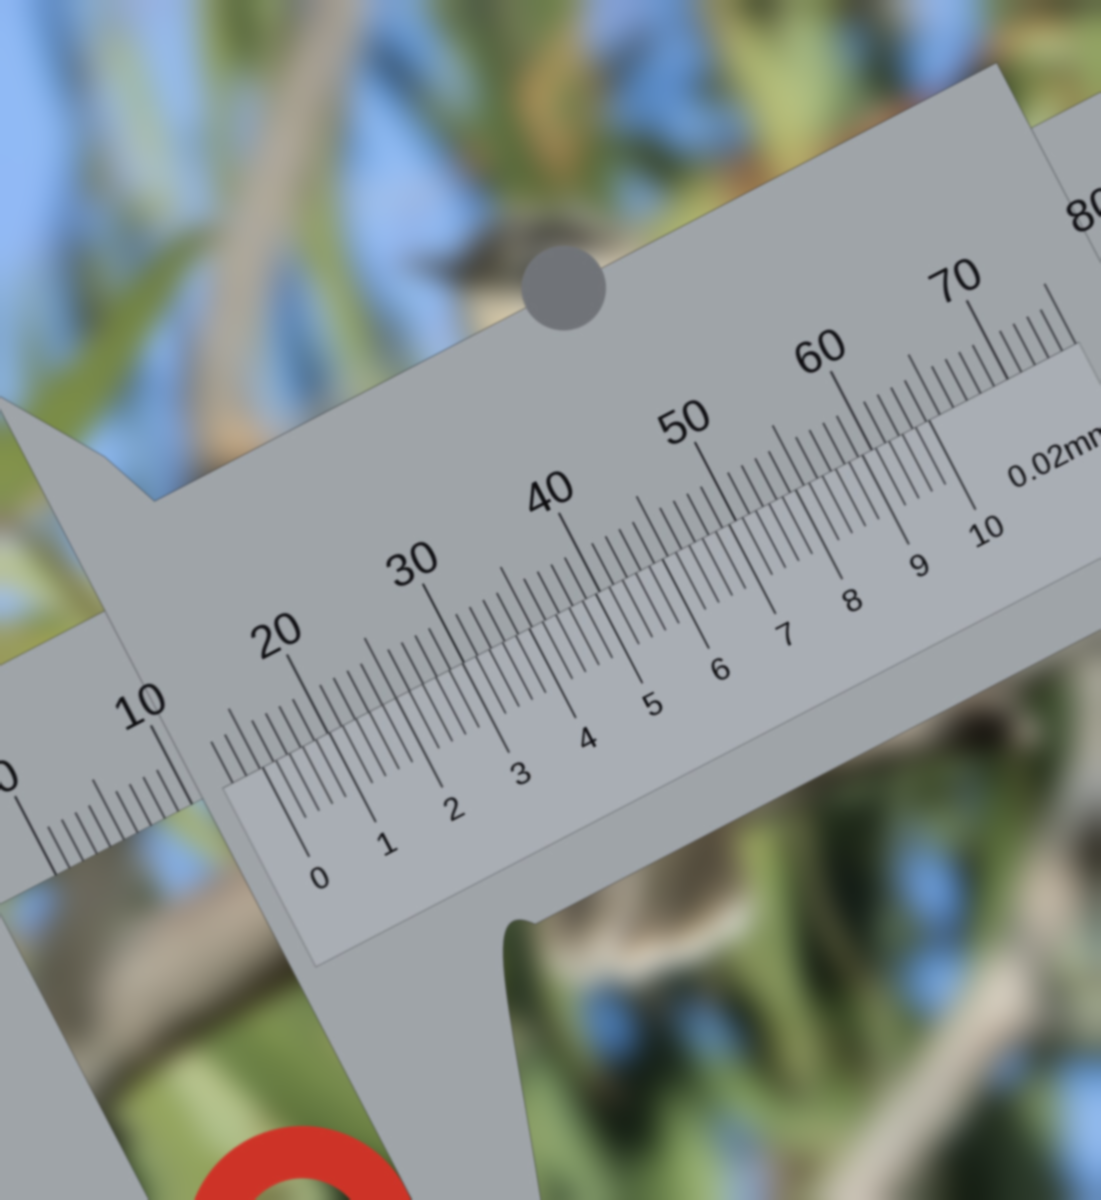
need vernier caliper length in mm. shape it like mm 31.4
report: mm 15.2
